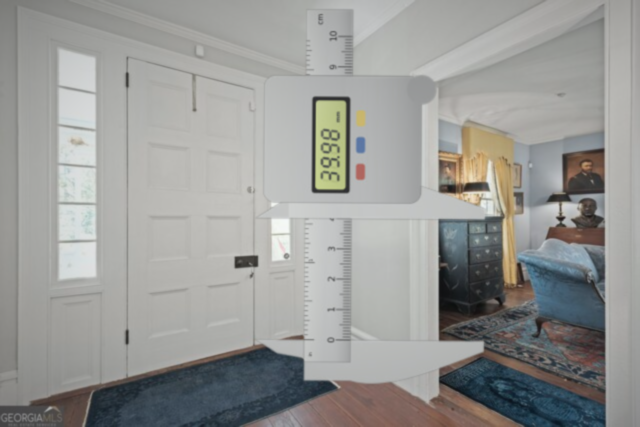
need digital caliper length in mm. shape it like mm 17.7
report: mm 39.98
